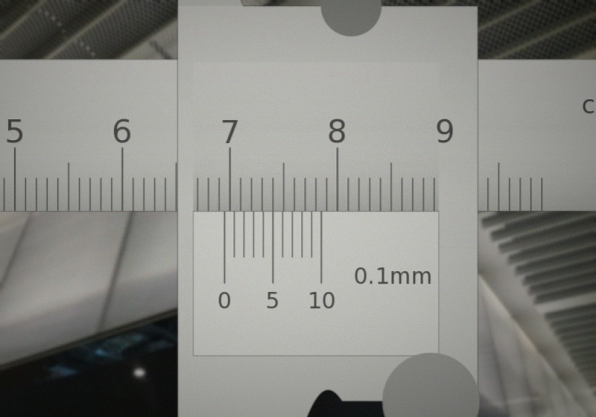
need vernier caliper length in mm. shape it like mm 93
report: mm 69.5
